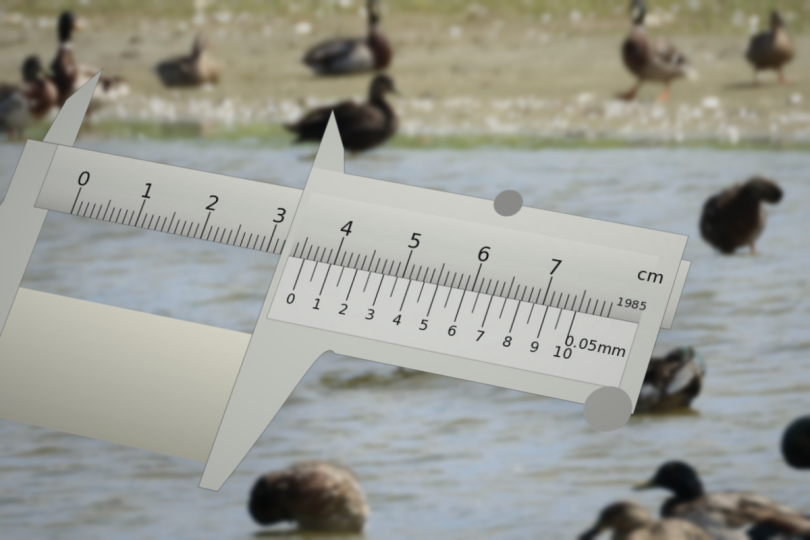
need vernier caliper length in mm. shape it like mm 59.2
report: mm 35.6
